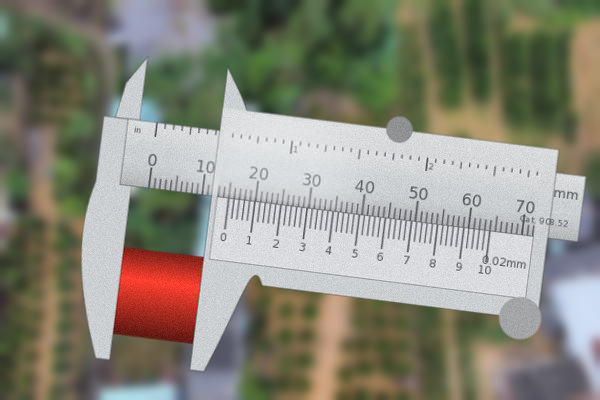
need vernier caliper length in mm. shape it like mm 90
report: mm 15.0
